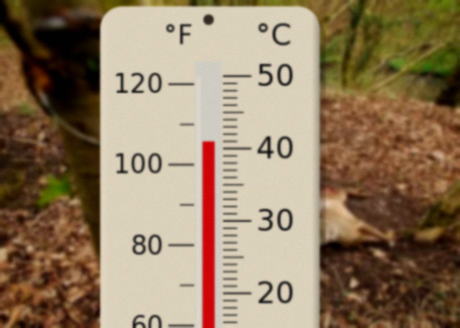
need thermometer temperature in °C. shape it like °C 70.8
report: °C 41
